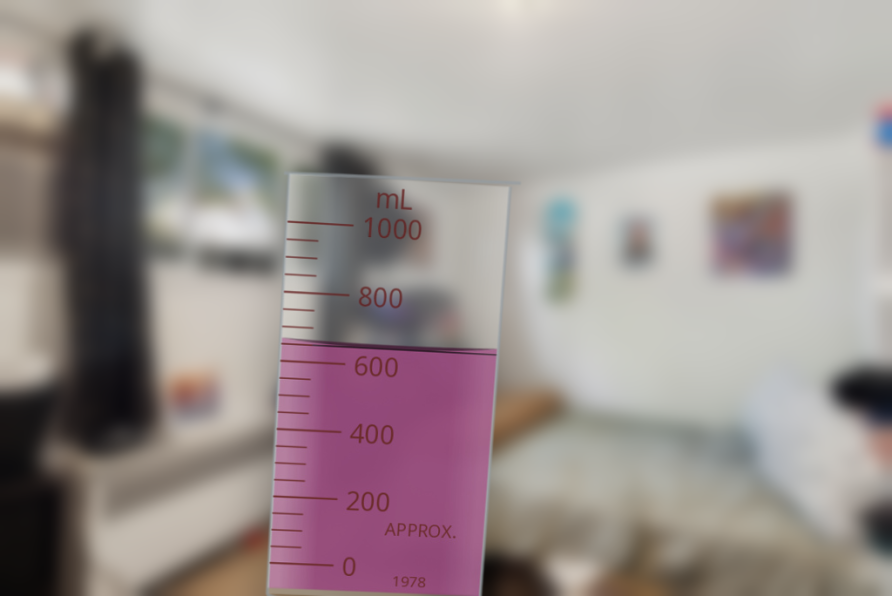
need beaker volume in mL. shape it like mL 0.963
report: mL 650
